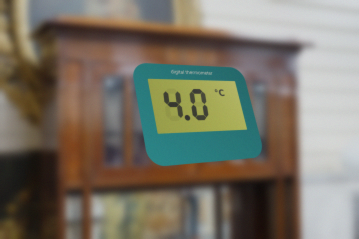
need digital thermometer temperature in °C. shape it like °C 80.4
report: °C 4.0
